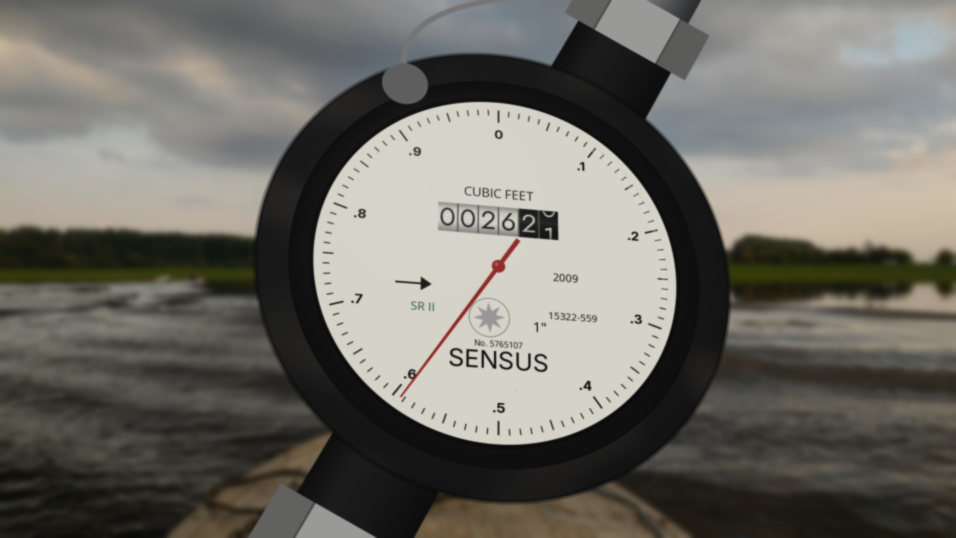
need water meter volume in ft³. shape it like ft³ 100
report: ft³ 2620.59
